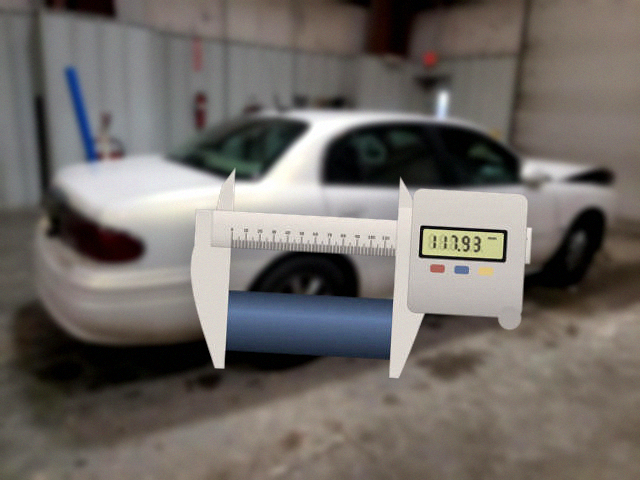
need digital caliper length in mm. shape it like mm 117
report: mm 117.93
